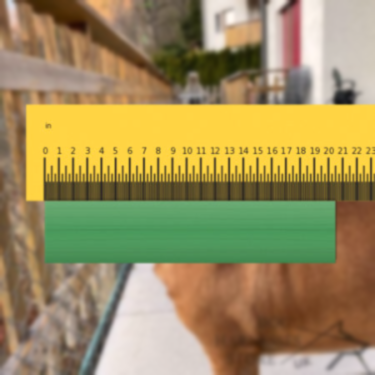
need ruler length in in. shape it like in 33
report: in 20.5
